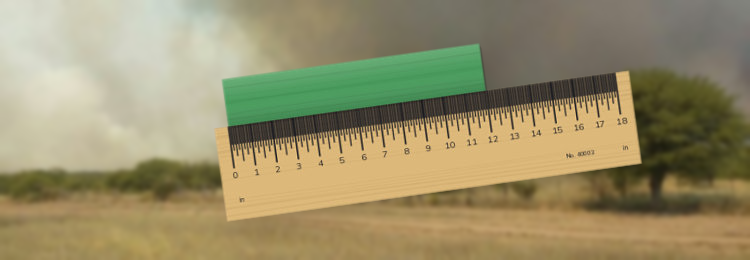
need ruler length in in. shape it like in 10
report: in 12
